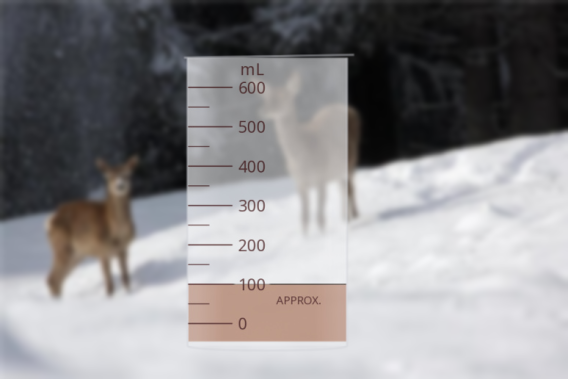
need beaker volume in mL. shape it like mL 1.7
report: mL 100
